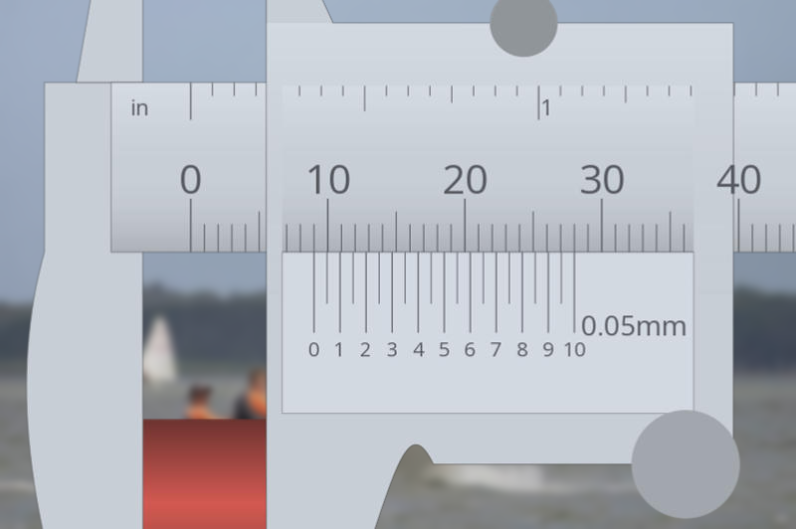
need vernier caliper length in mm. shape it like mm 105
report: mm 9.0
